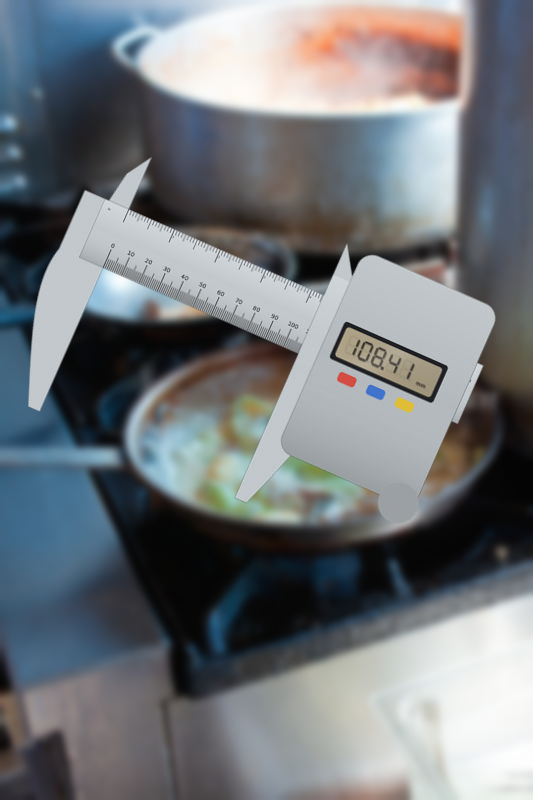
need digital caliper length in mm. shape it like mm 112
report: mm 108.41
